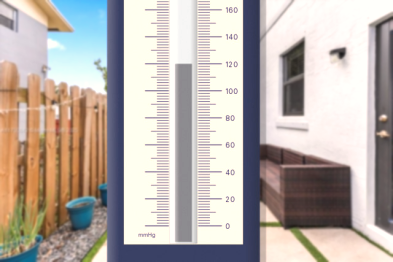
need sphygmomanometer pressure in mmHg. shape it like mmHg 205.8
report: mmHg 120
